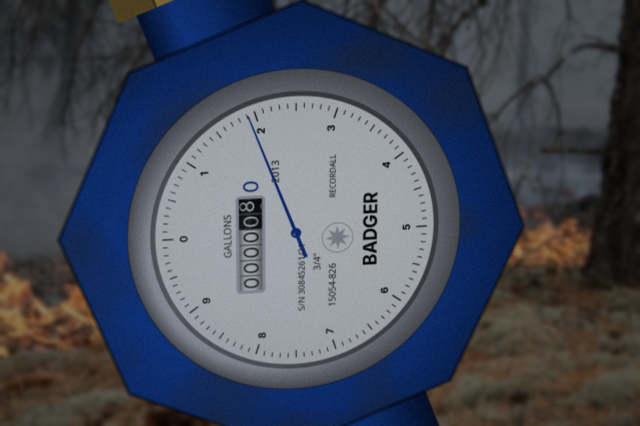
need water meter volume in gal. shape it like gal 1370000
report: gal 81.9
